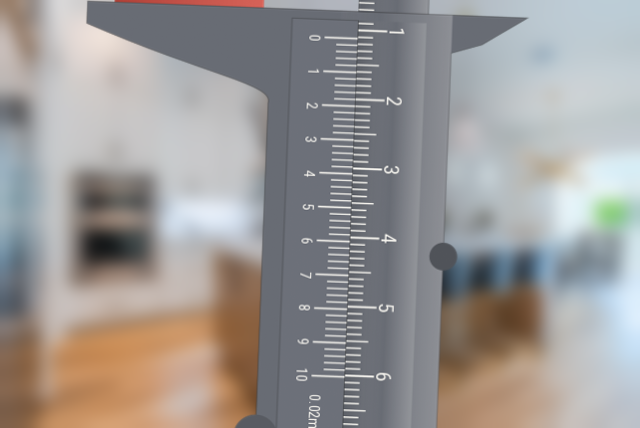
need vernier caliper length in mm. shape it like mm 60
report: mm 11.2
